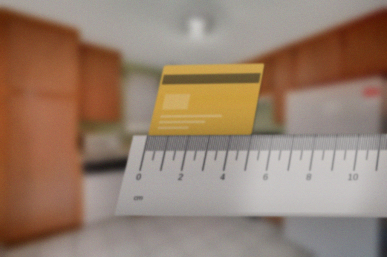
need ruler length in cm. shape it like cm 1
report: cm 5
